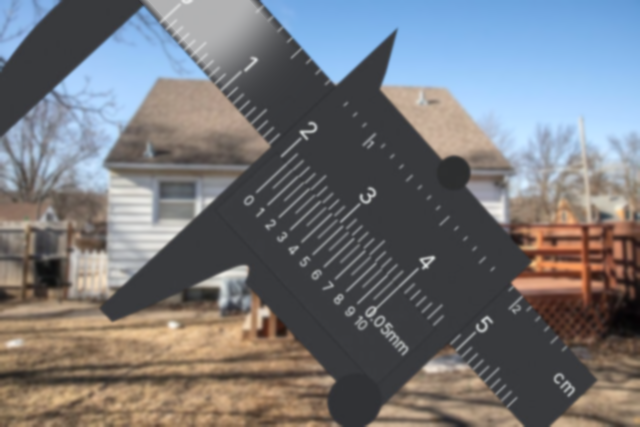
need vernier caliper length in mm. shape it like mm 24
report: mm 21.0
